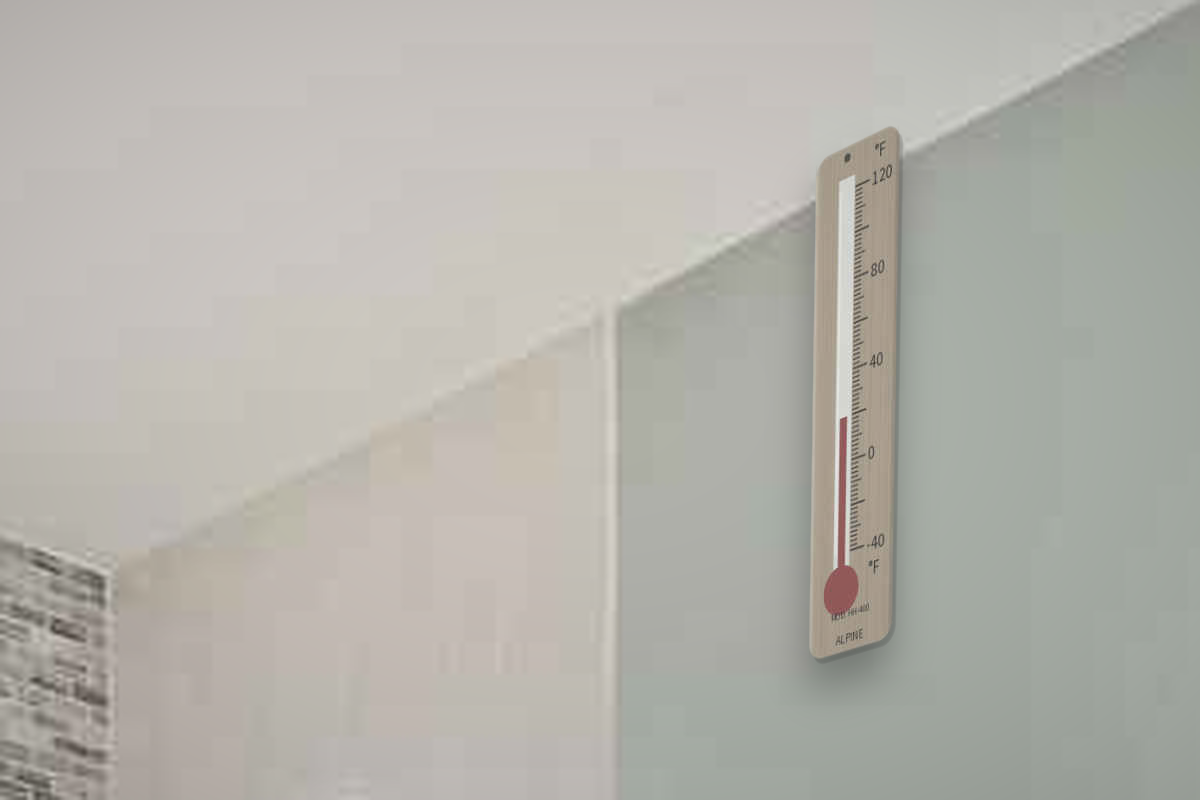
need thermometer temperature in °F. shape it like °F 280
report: °F 20
